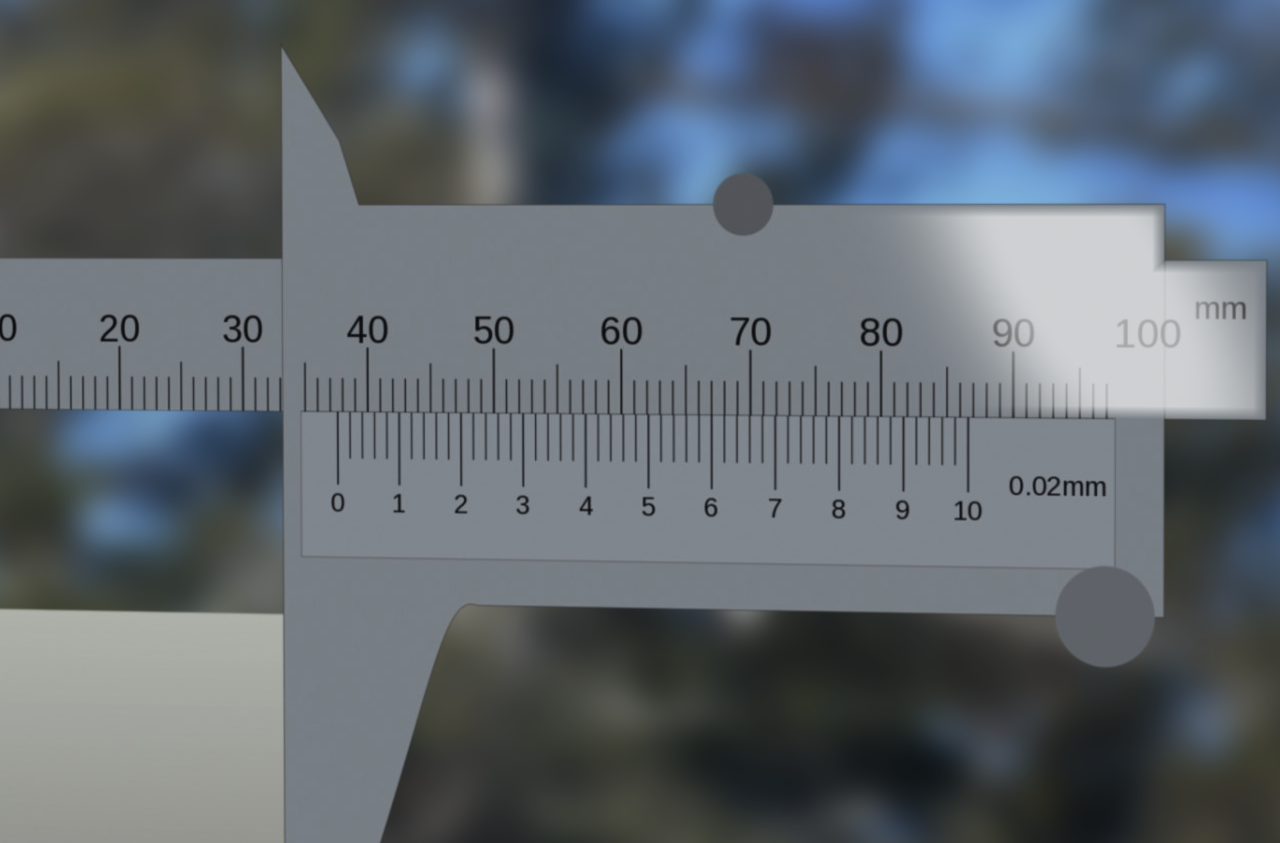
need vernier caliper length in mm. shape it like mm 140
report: mm 37.6
